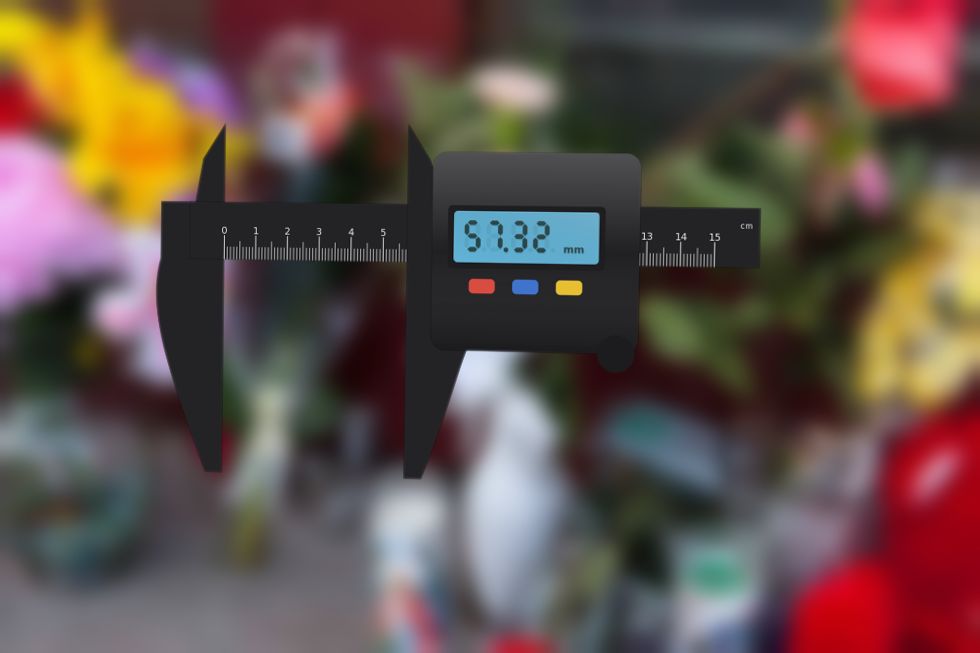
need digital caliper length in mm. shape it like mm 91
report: mm 57.32
